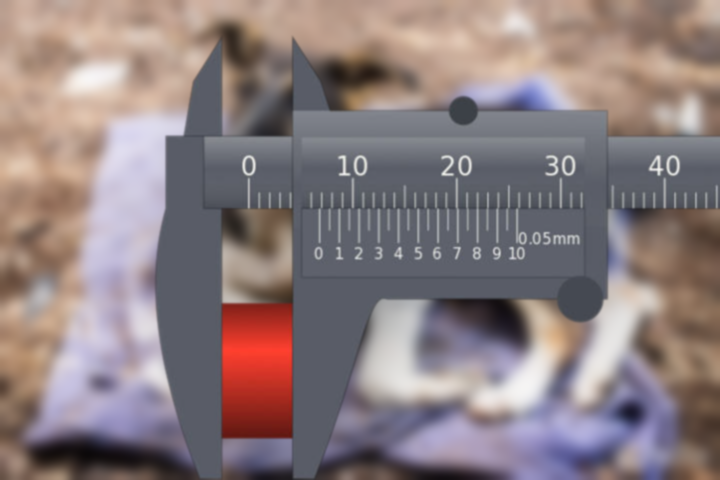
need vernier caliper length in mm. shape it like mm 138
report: mm 6.8
